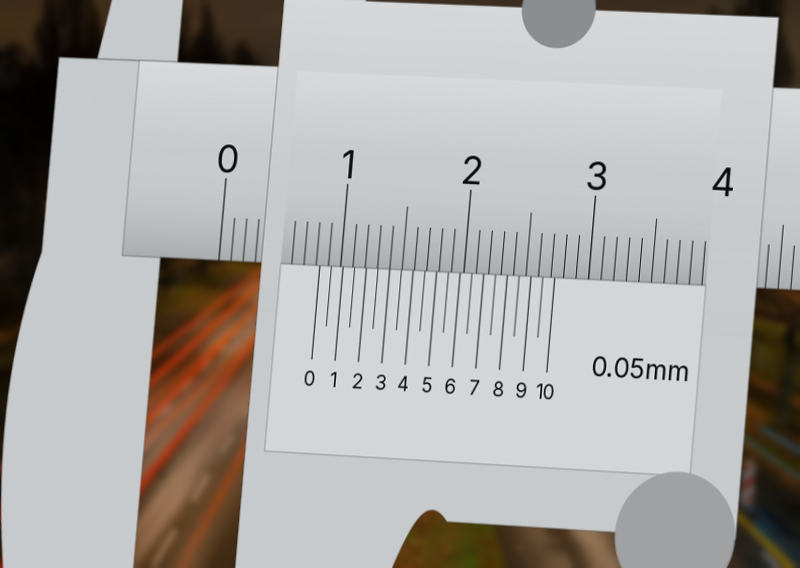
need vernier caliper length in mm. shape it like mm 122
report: mm 8.3
